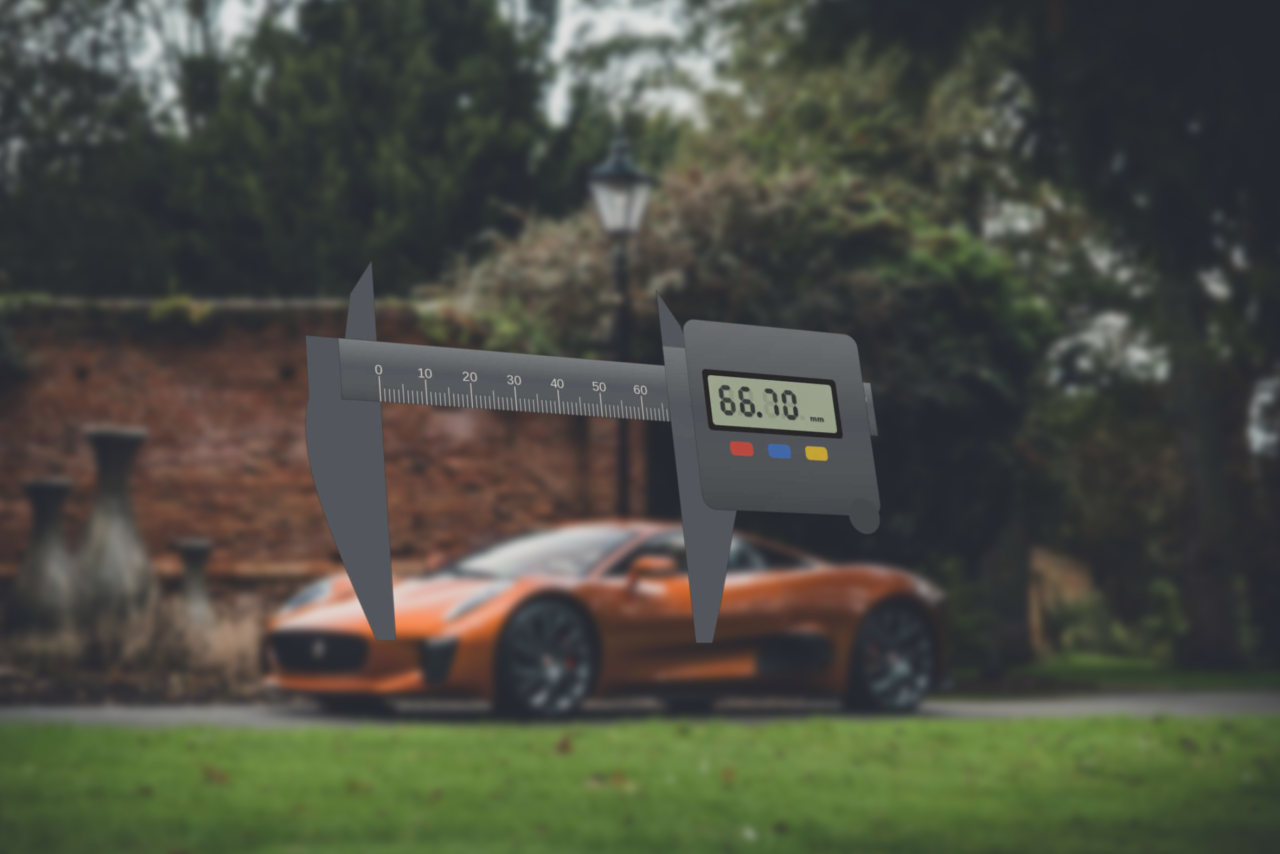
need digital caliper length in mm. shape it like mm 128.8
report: mm 66.70
